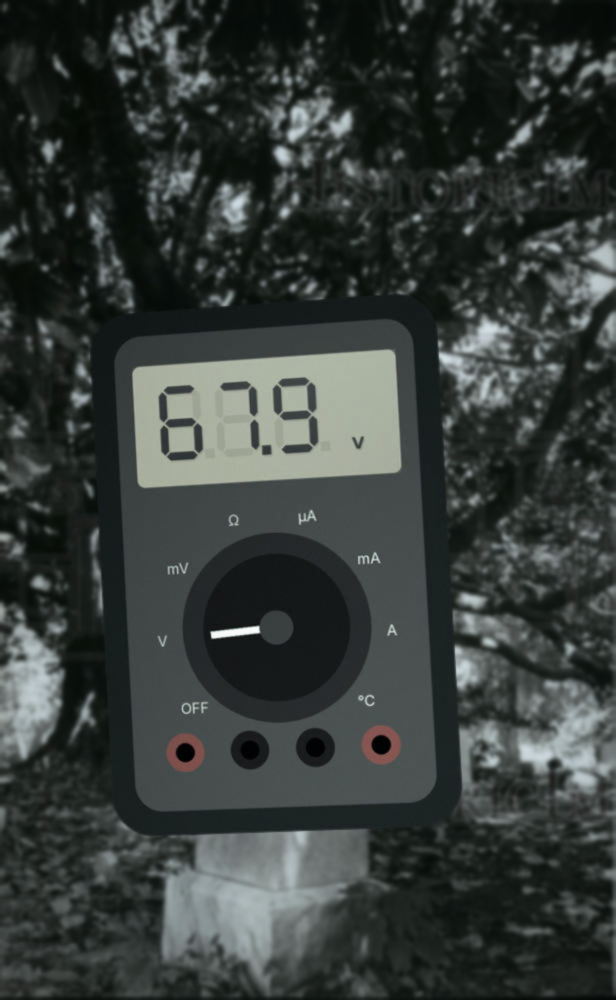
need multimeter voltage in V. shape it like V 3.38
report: V 67.9
